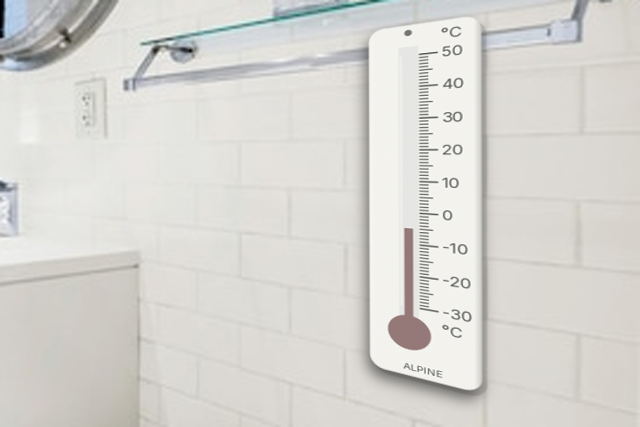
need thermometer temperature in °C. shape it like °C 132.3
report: °C -5
